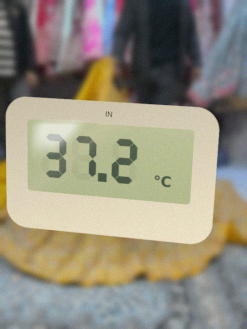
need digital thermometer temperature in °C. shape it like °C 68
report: °C 37.2
